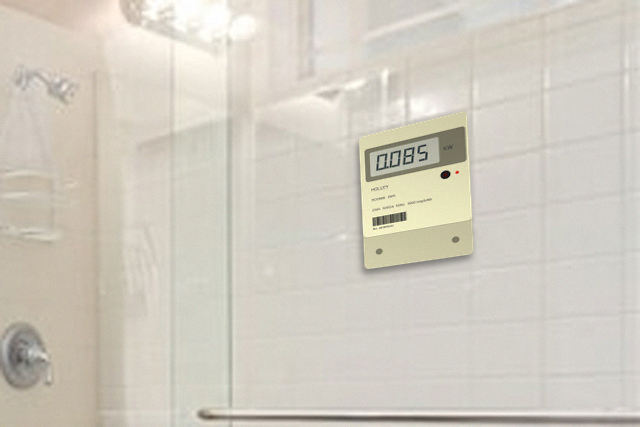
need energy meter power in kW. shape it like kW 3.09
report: kW 0.085
